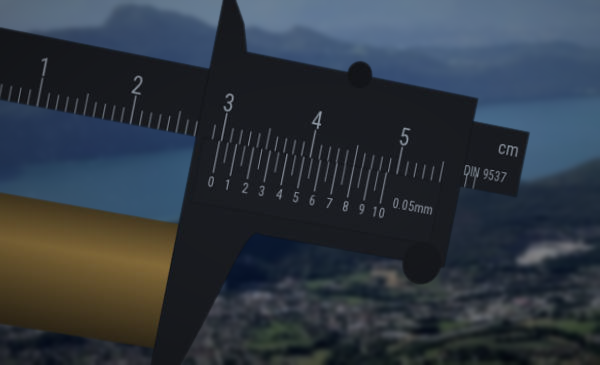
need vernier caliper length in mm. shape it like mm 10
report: mm 29.8
